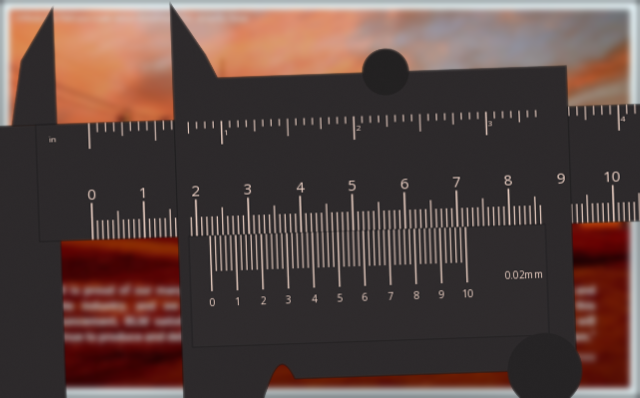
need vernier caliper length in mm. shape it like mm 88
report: mm 22.5
